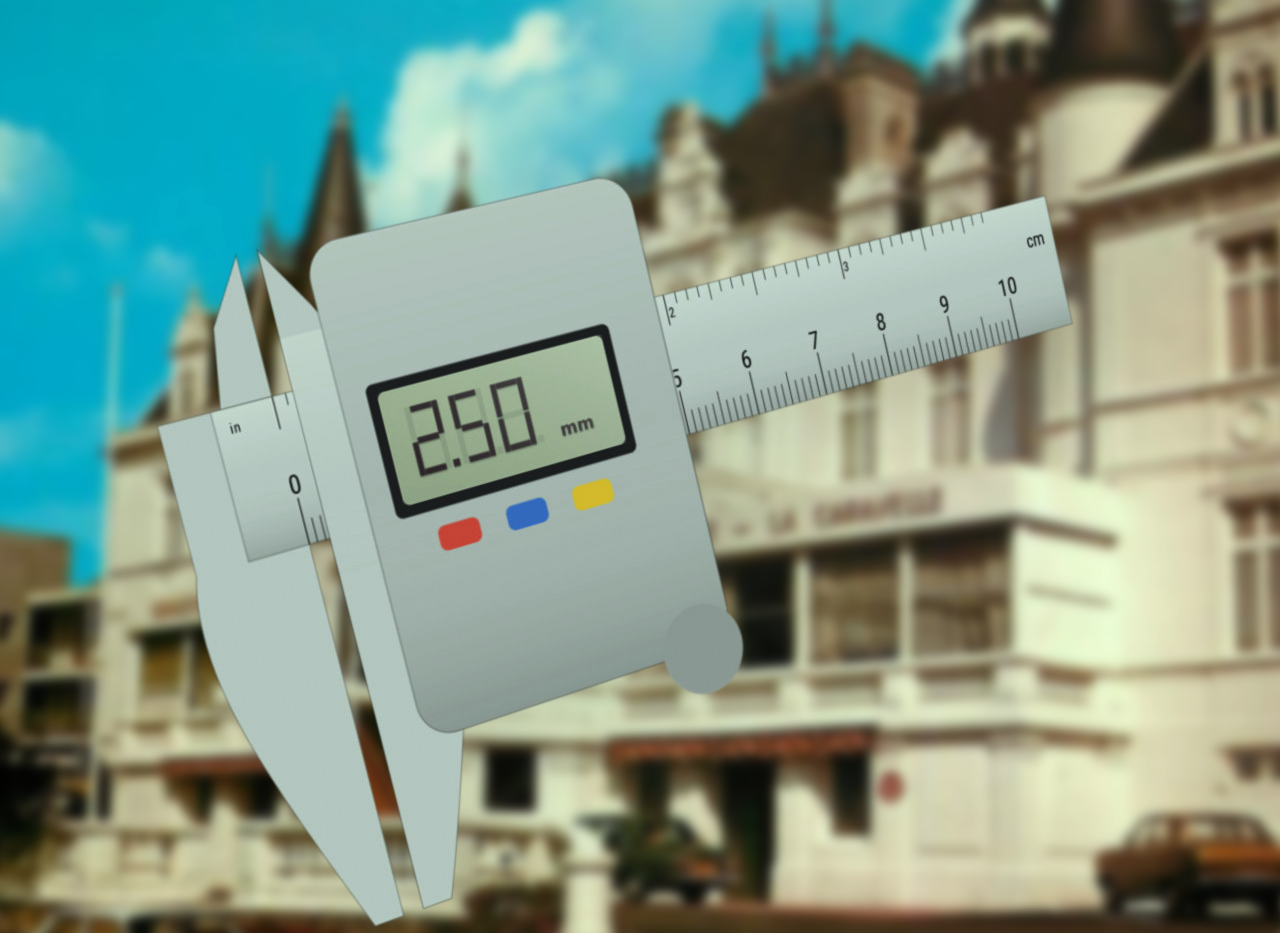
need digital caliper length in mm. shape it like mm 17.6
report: mm 2.50
